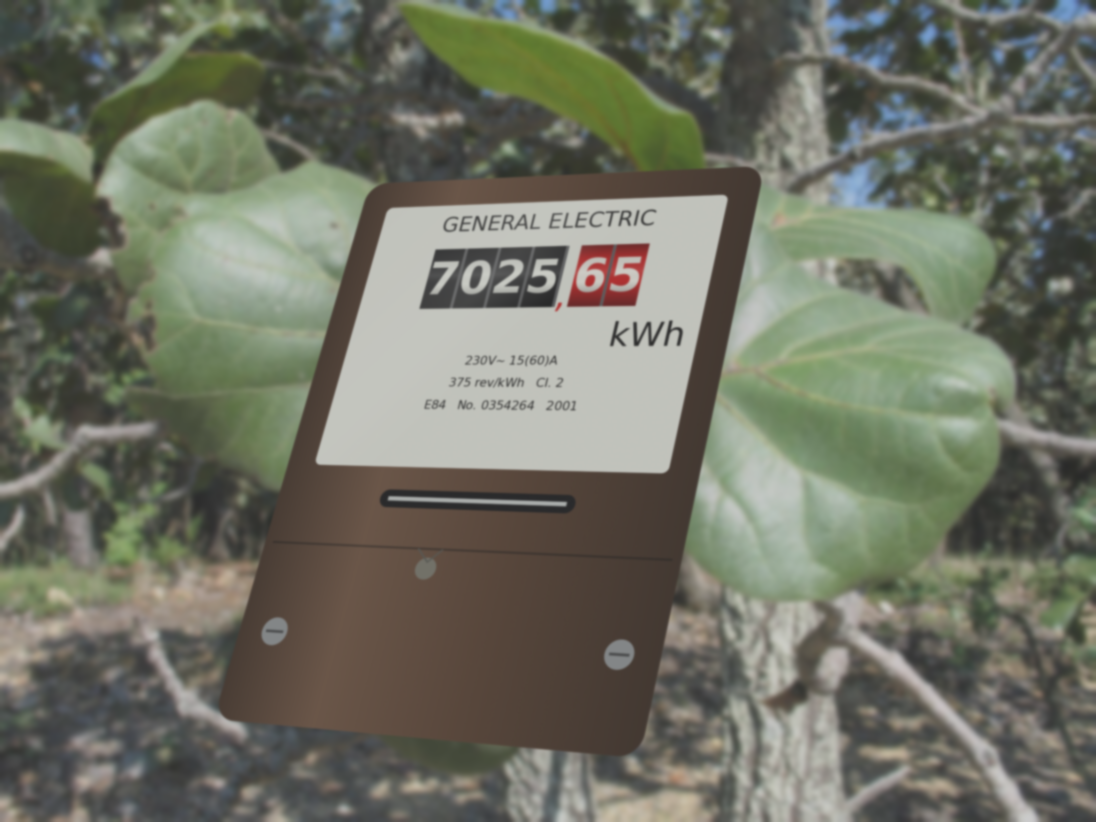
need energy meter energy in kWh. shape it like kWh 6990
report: kWh 7025.65
